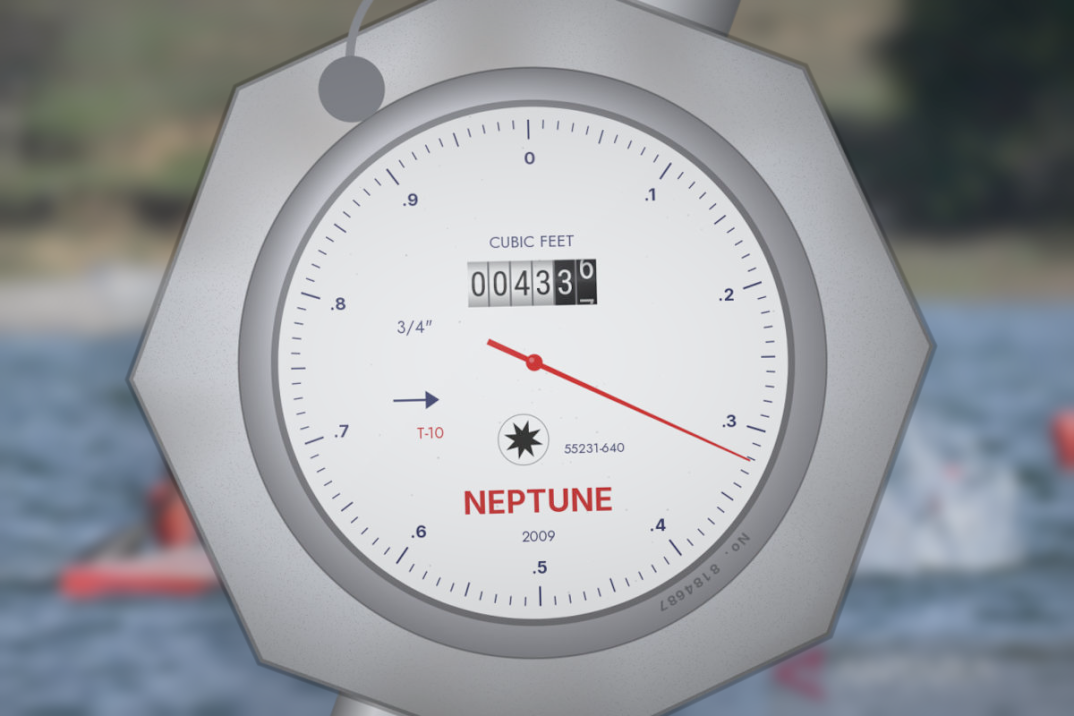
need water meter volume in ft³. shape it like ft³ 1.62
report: ft³ 4336.32
